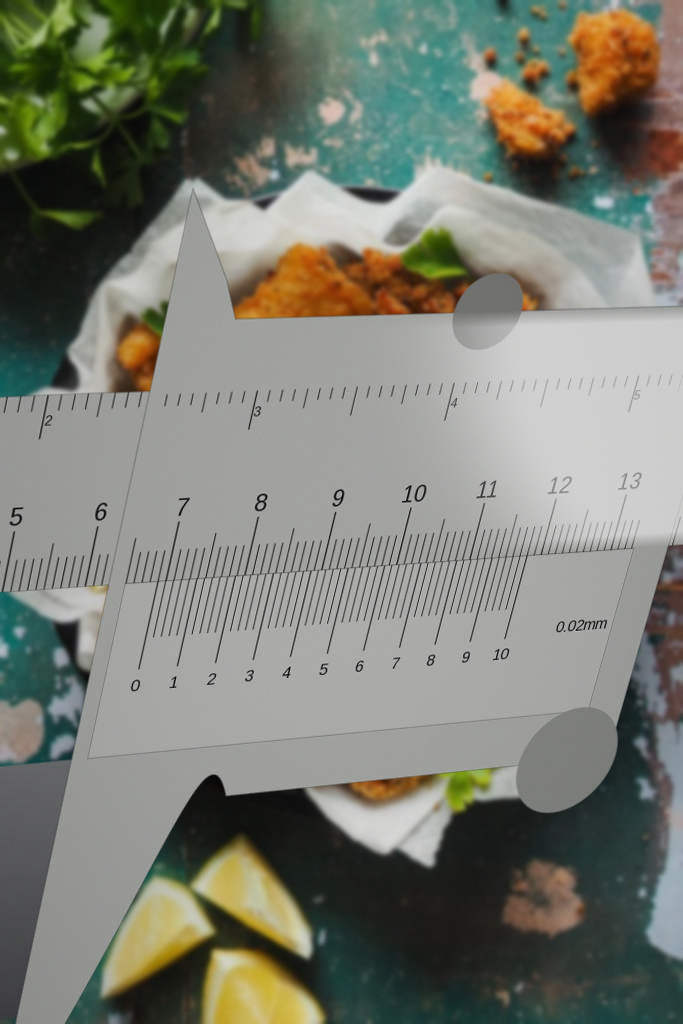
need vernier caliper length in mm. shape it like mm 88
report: mm 69.0
